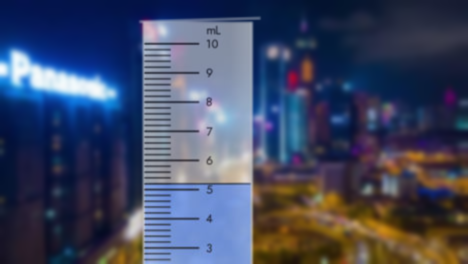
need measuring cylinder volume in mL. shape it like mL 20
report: mL 5.2
